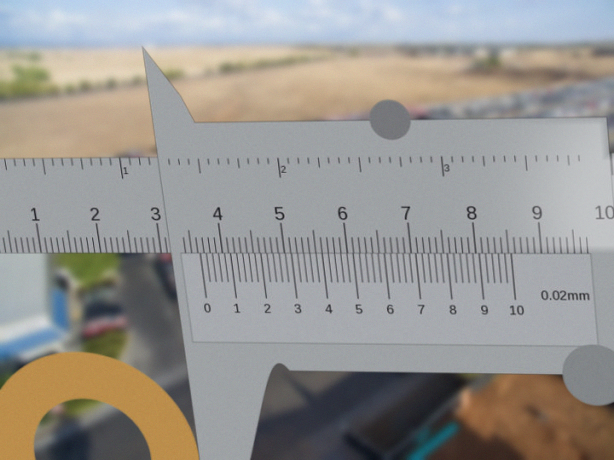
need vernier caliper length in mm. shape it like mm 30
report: mm 36.4
